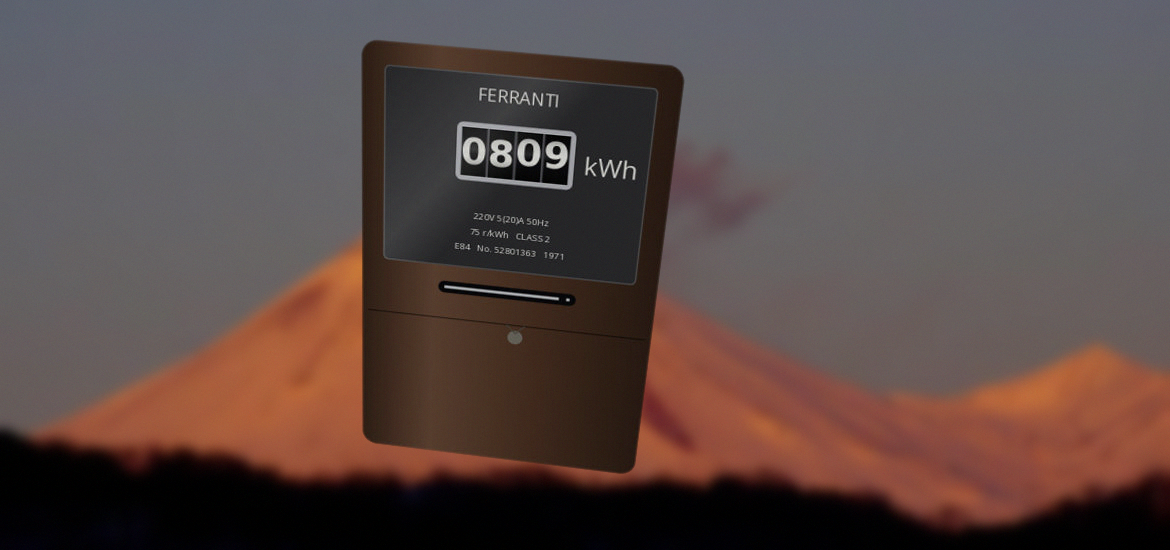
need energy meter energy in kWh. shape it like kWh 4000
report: kWh 809
